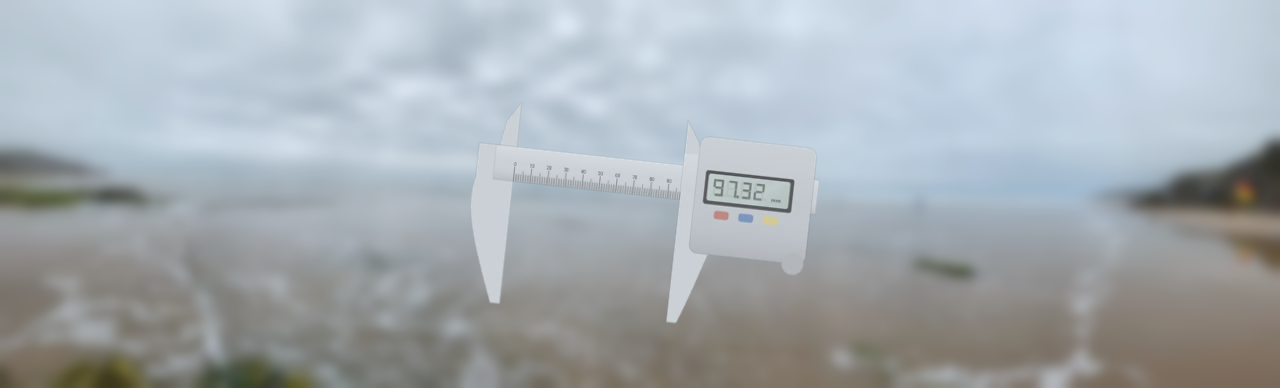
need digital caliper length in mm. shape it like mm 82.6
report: mm 97.32
